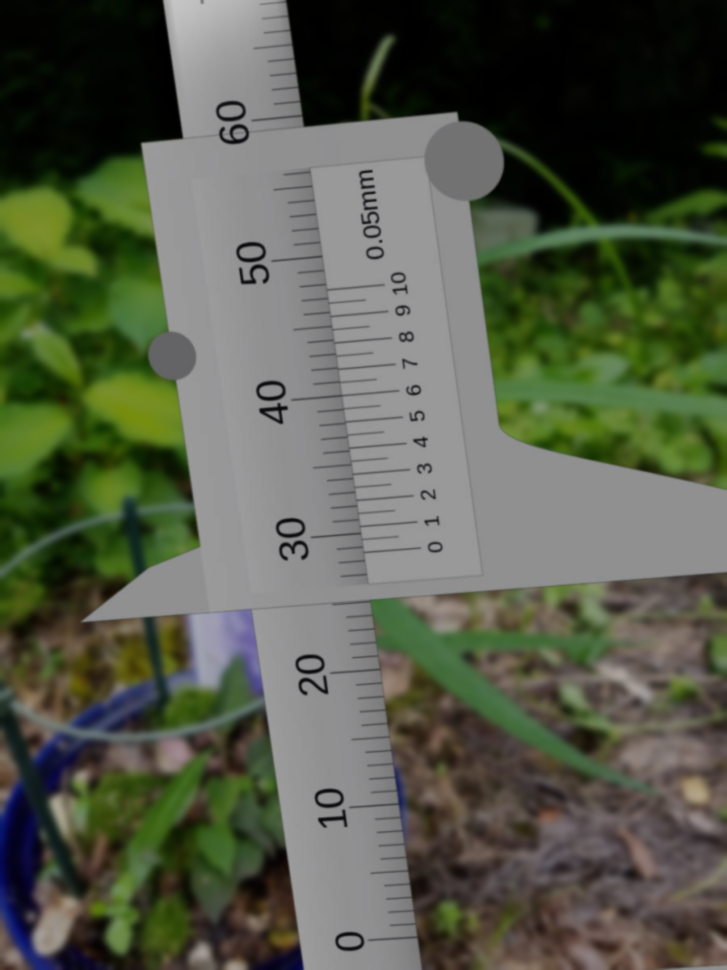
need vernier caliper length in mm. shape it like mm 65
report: mm 28.6
